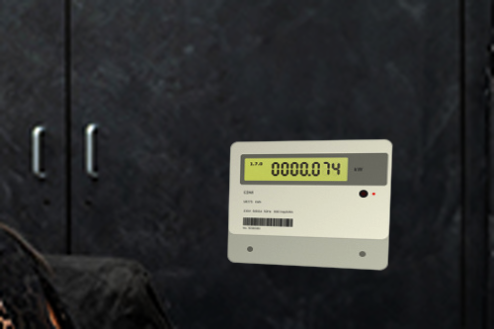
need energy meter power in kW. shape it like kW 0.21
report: kW 0.074
